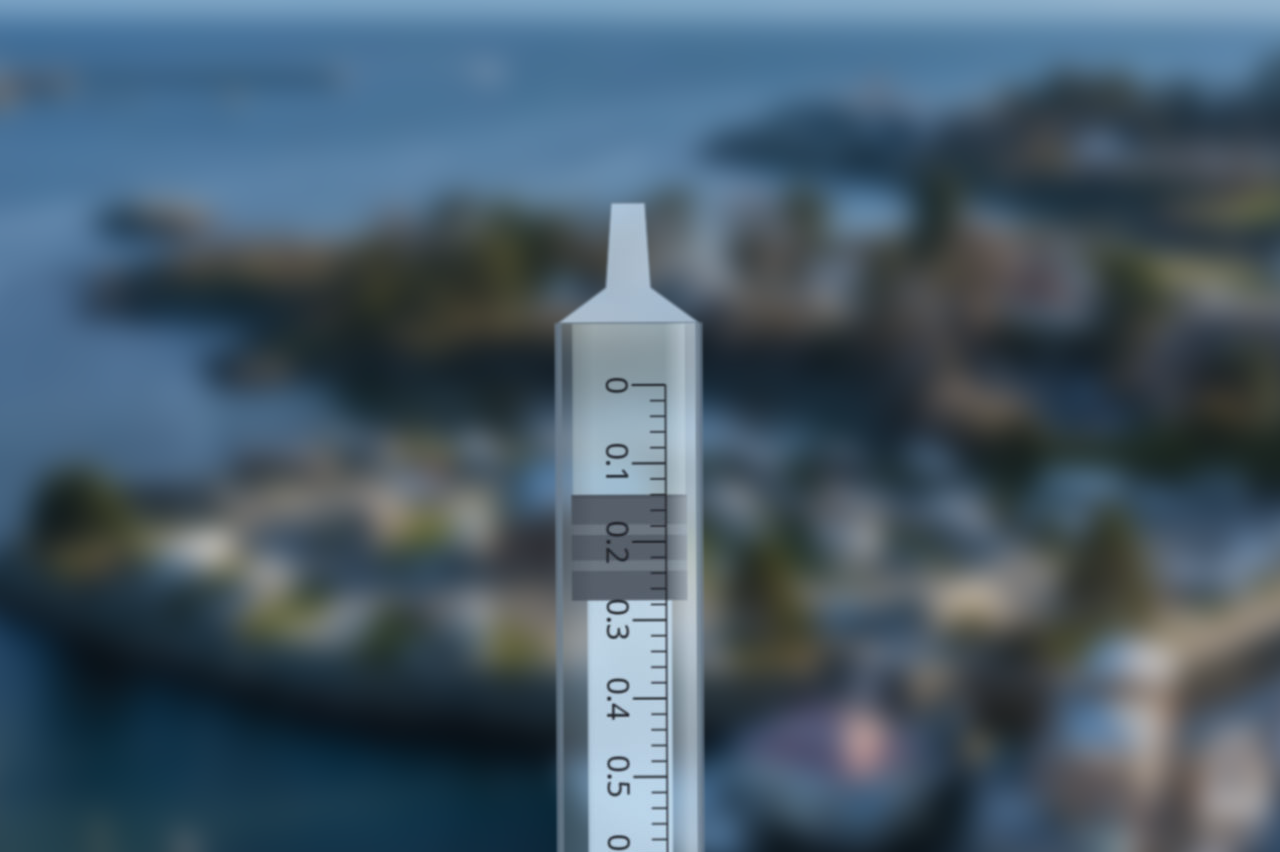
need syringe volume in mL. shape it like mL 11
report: mL 0.14
